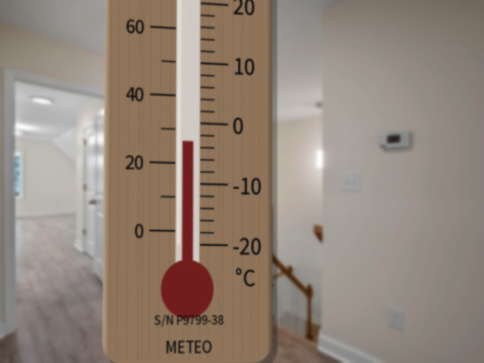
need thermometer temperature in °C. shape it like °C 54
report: °C -3
